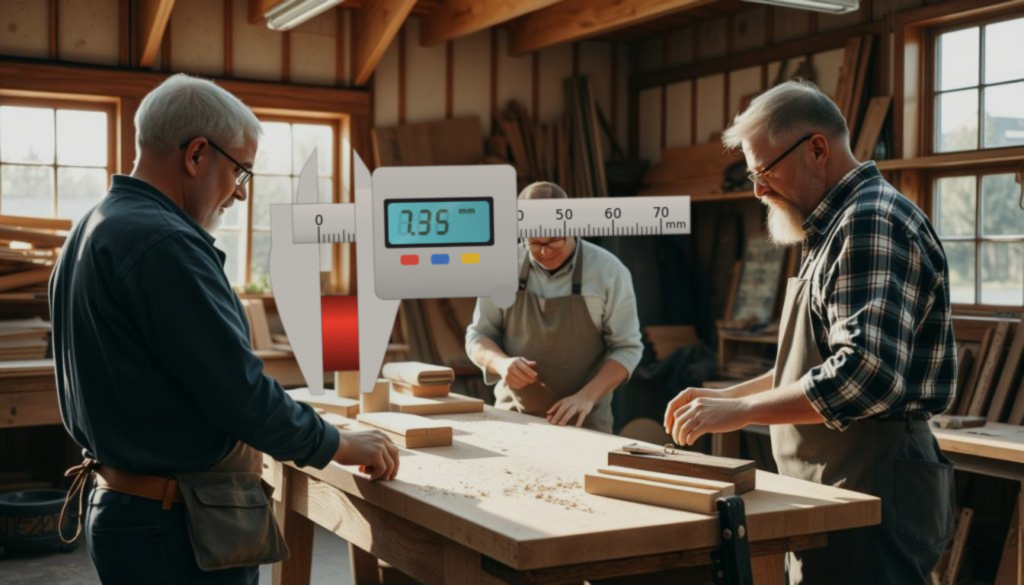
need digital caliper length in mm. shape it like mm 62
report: mm 7.35
